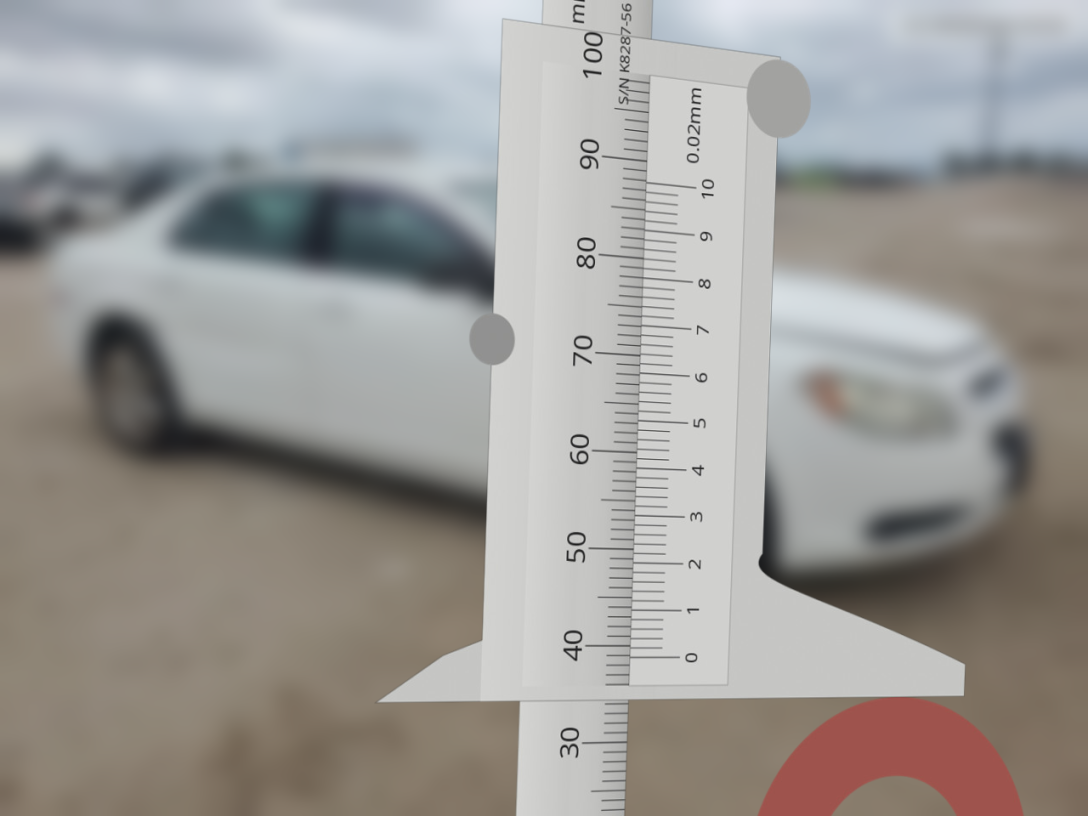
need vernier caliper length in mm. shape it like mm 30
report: mm 38.8
